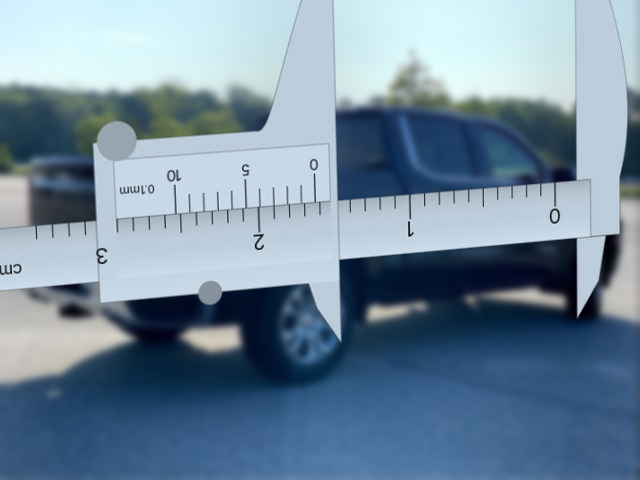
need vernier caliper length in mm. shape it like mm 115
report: mm 16.3
